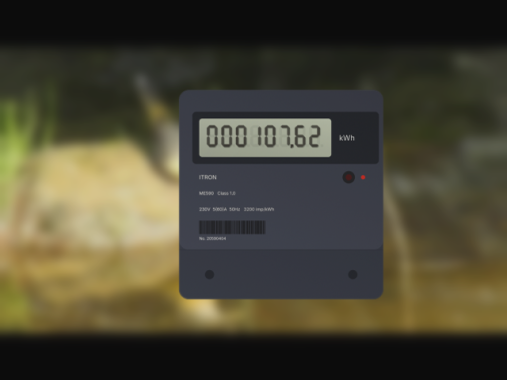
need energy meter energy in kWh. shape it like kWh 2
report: kWh 107.62
